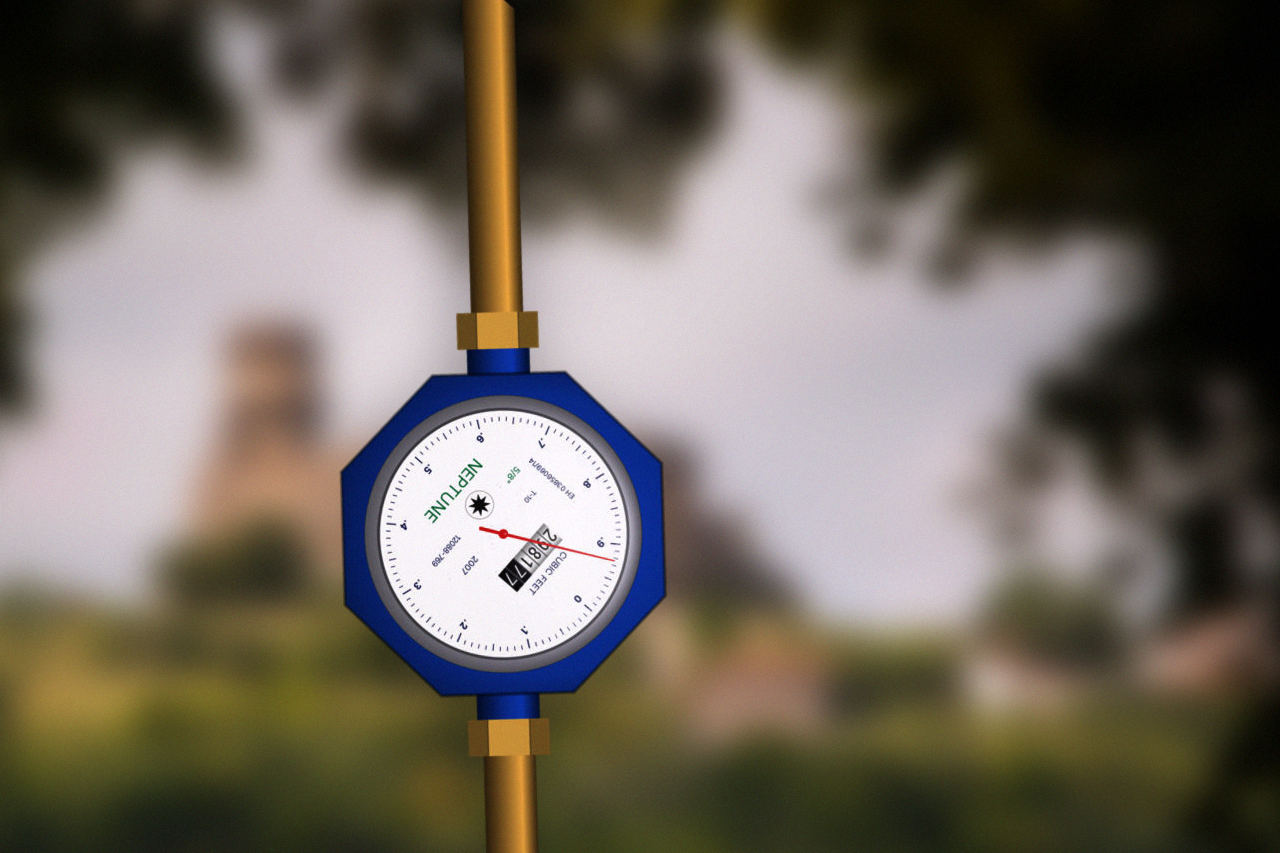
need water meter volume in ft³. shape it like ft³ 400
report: ft³ 298176.92
